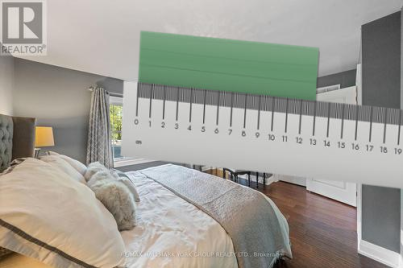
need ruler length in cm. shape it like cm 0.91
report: cm 13
